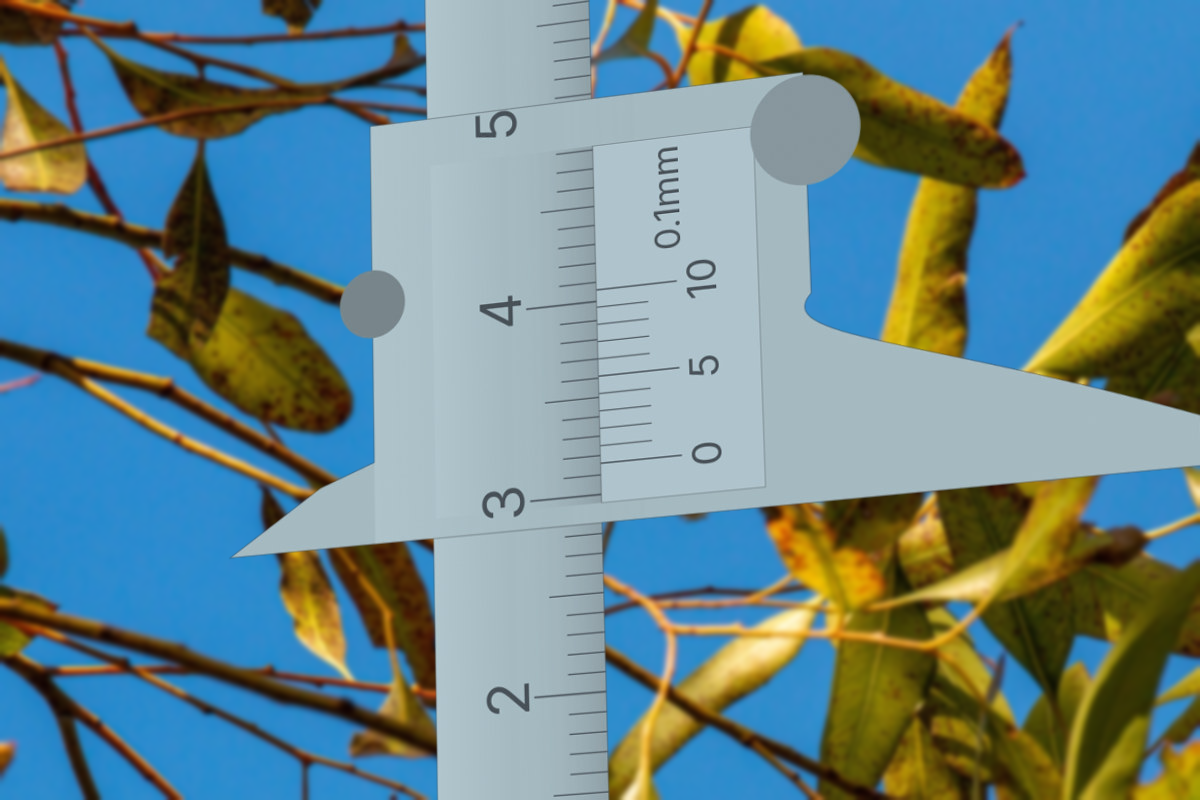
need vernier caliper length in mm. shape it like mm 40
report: mm 31.6
